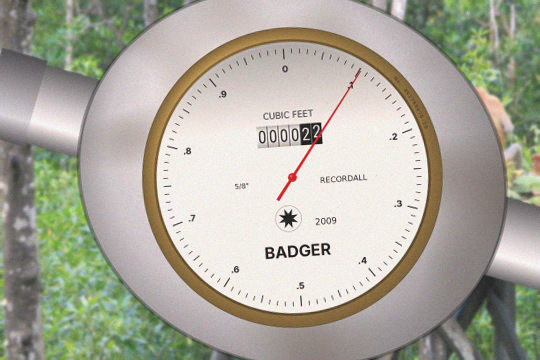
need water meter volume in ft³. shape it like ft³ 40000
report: ft³ 22.10
